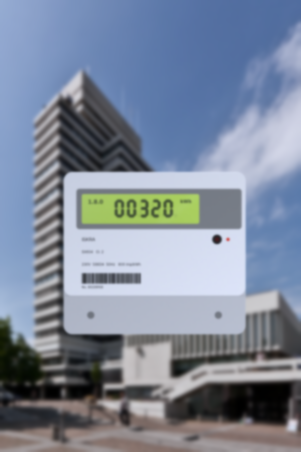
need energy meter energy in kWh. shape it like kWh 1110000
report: kWh 320
